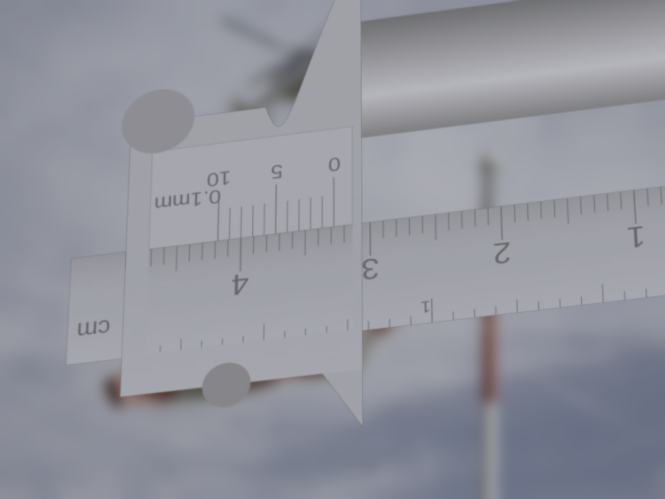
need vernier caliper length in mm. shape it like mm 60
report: mm 32.8
